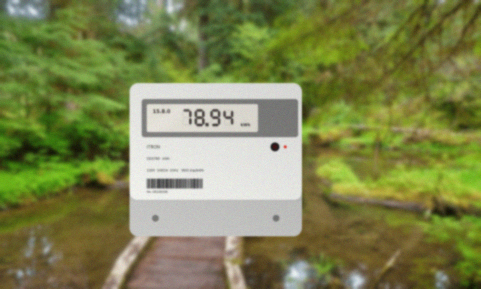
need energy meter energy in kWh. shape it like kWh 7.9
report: kWh 78.94
